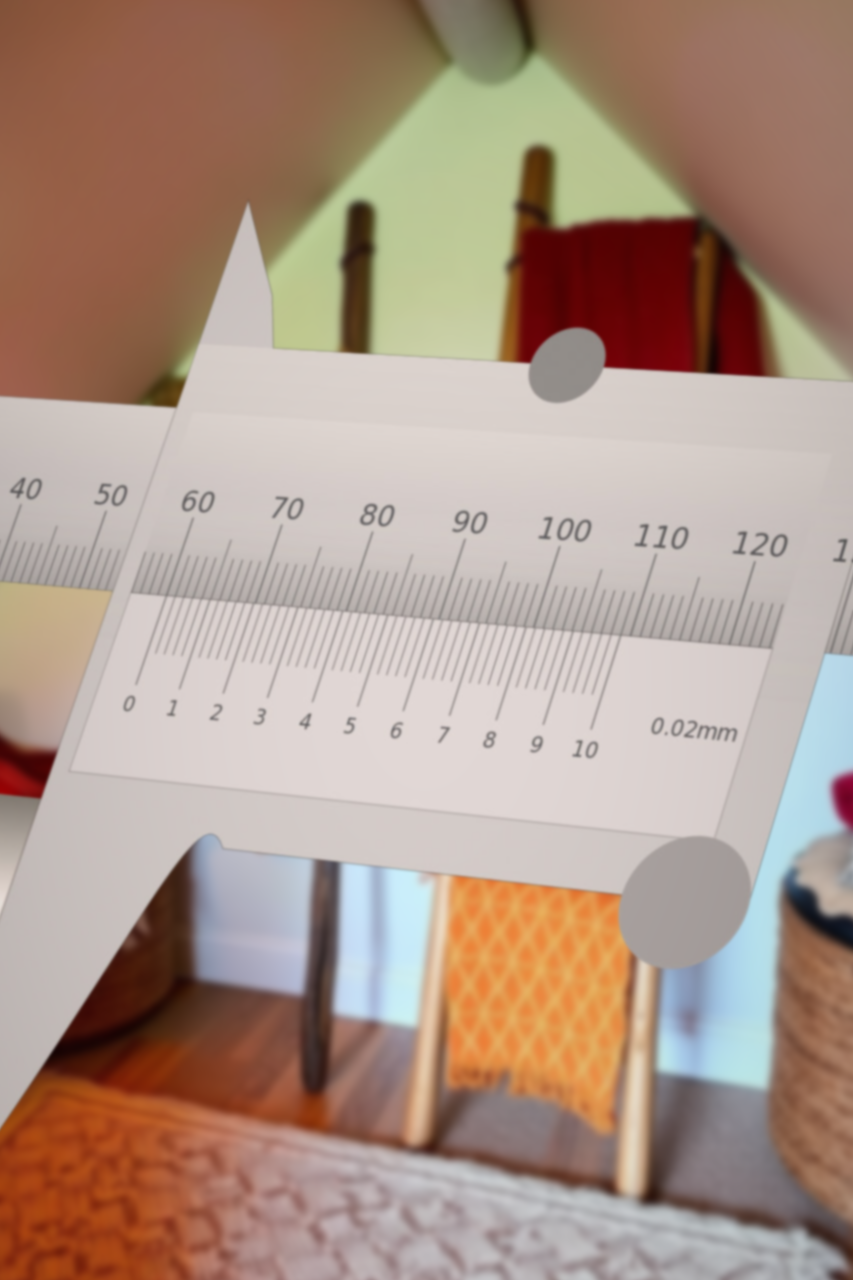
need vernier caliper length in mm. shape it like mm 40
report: mm 60.0
